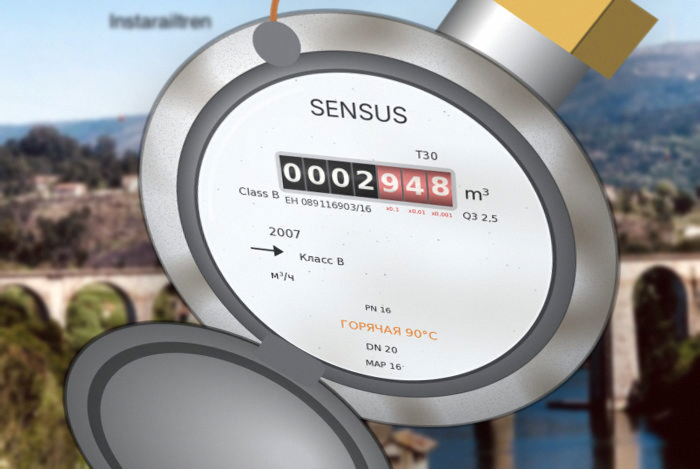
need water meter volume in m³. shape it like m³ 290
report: m³ 2.948
